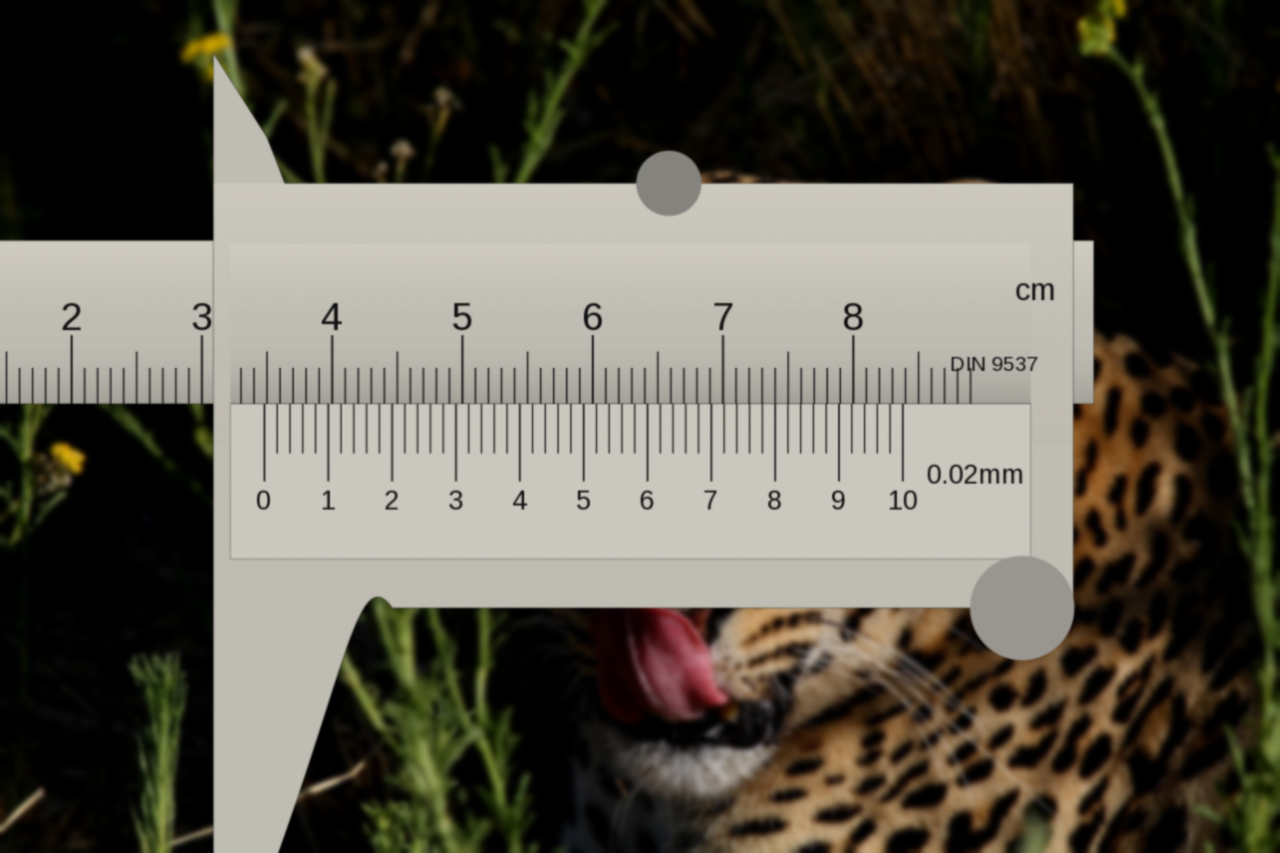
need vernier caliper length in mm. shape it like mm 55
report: mm 34.8
